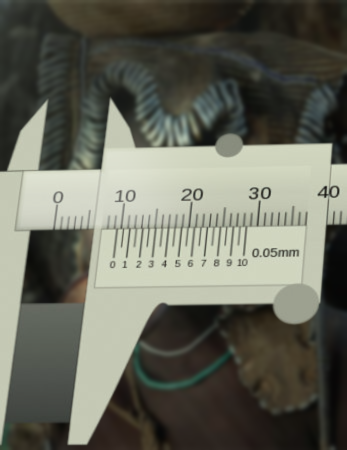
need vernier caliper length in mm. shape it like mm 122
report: mm 9.4
